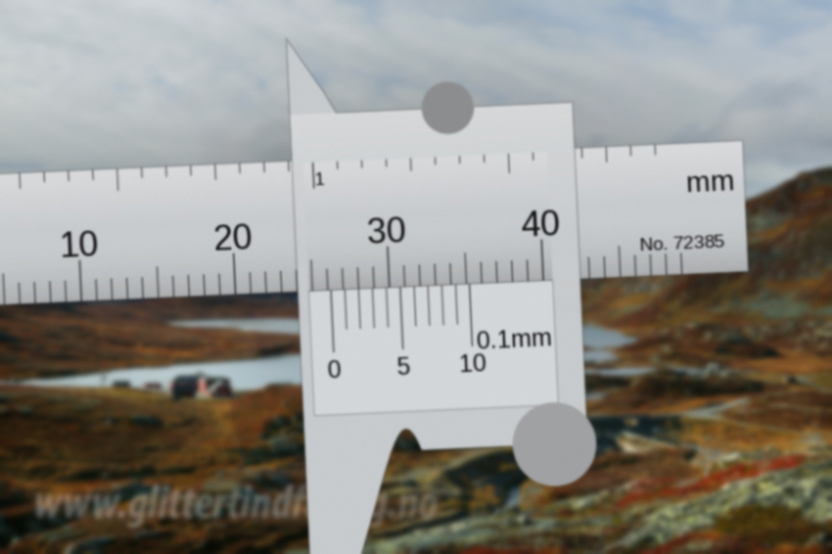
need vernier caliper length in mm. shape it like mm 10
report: mm 26.2
